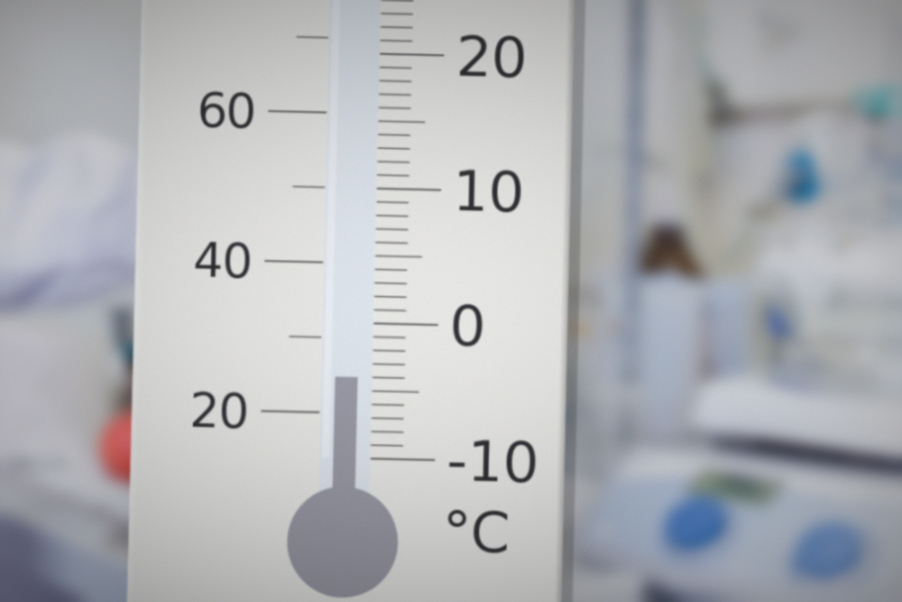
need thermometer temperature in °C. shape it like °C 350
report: °C -4
